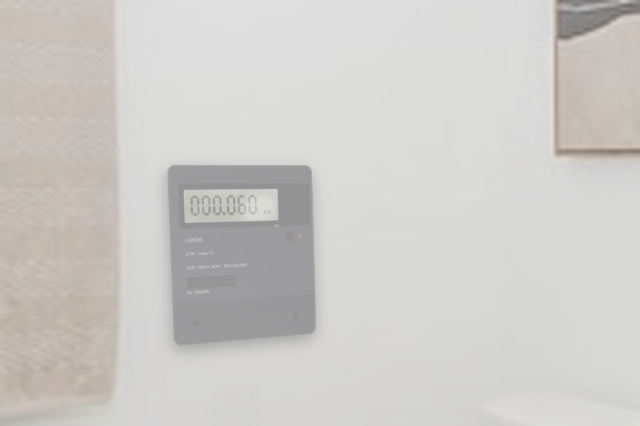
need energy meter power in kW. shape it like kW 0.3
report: kW 0.060
